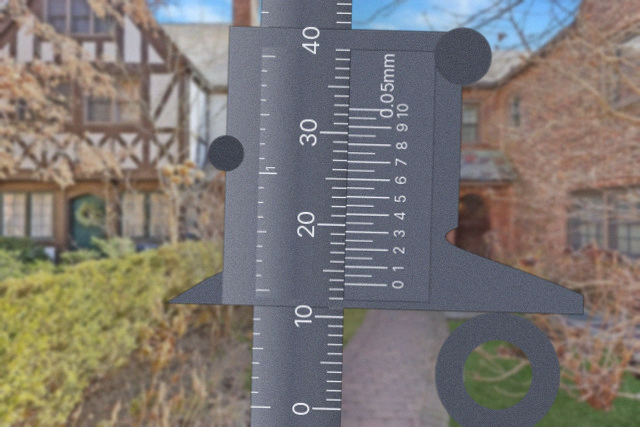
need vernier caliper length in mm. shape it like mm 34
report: mm 13.6
